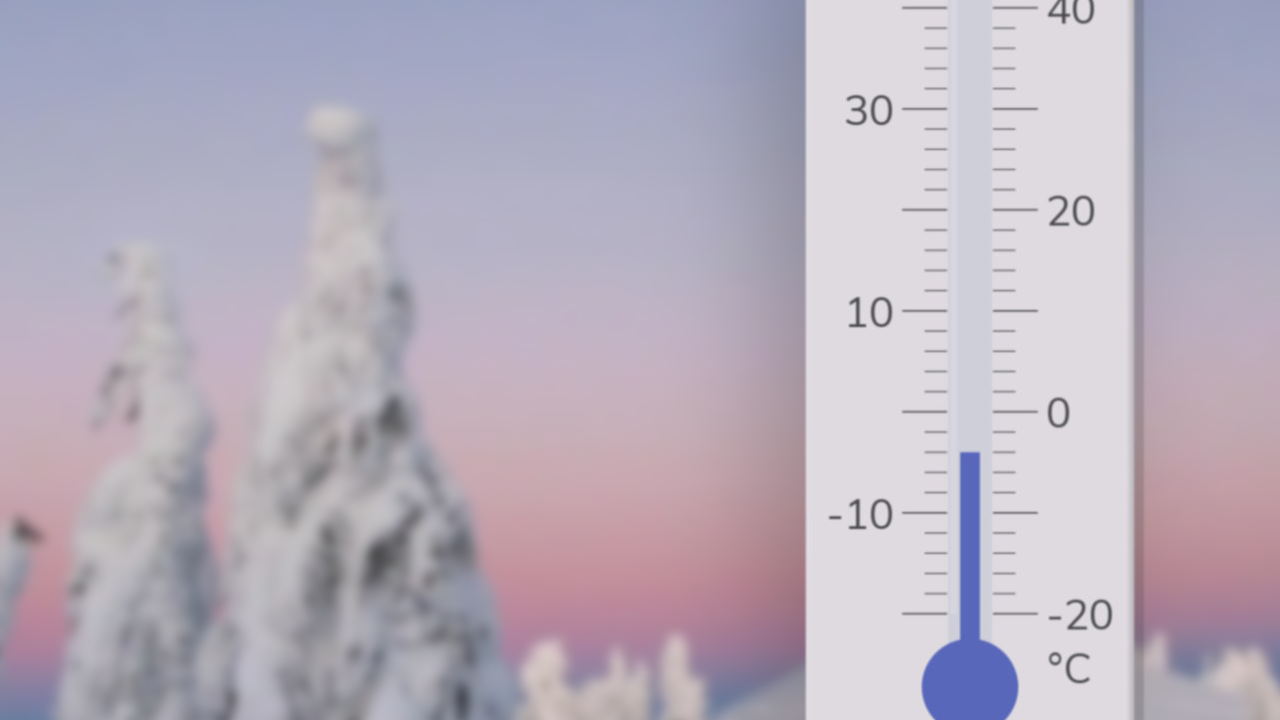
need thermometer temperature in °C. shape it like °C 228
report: °C -4
